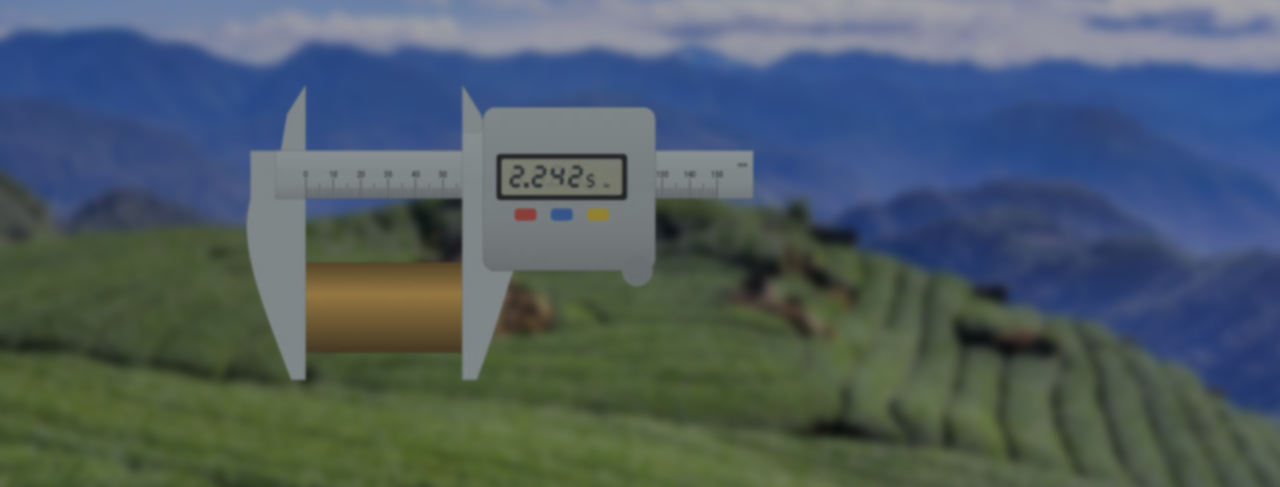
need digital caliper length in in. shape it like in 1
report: in 2.2425
